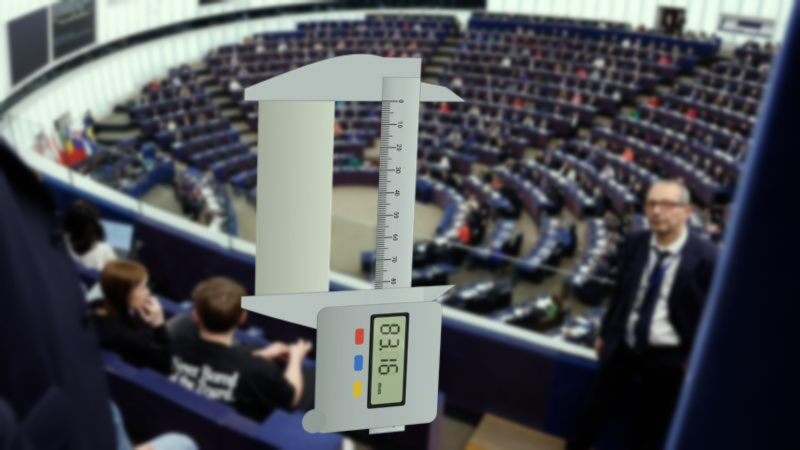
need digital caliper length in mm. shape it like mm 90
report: mm 83.16
